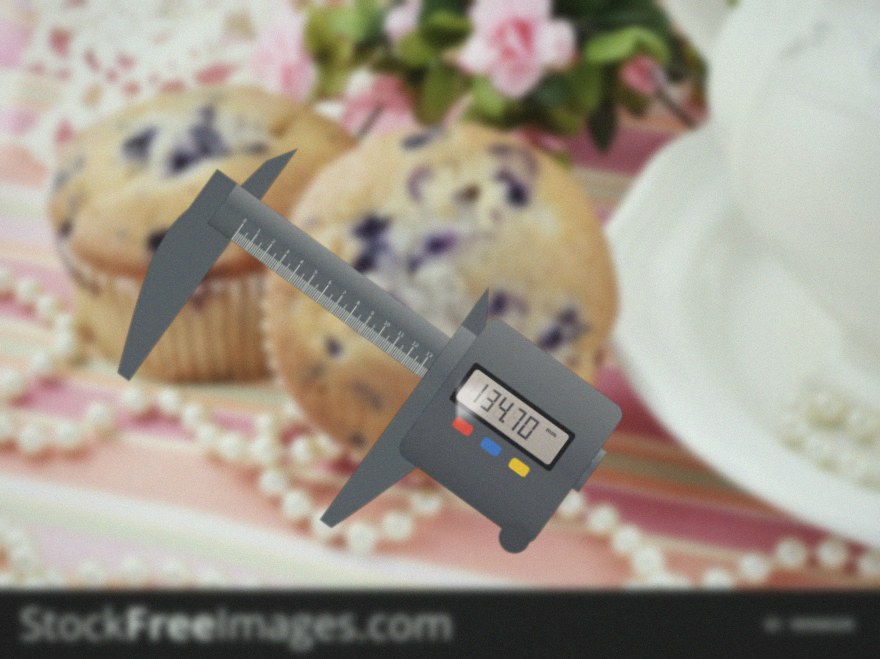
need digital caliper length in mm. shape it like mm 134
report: mm 134.70
